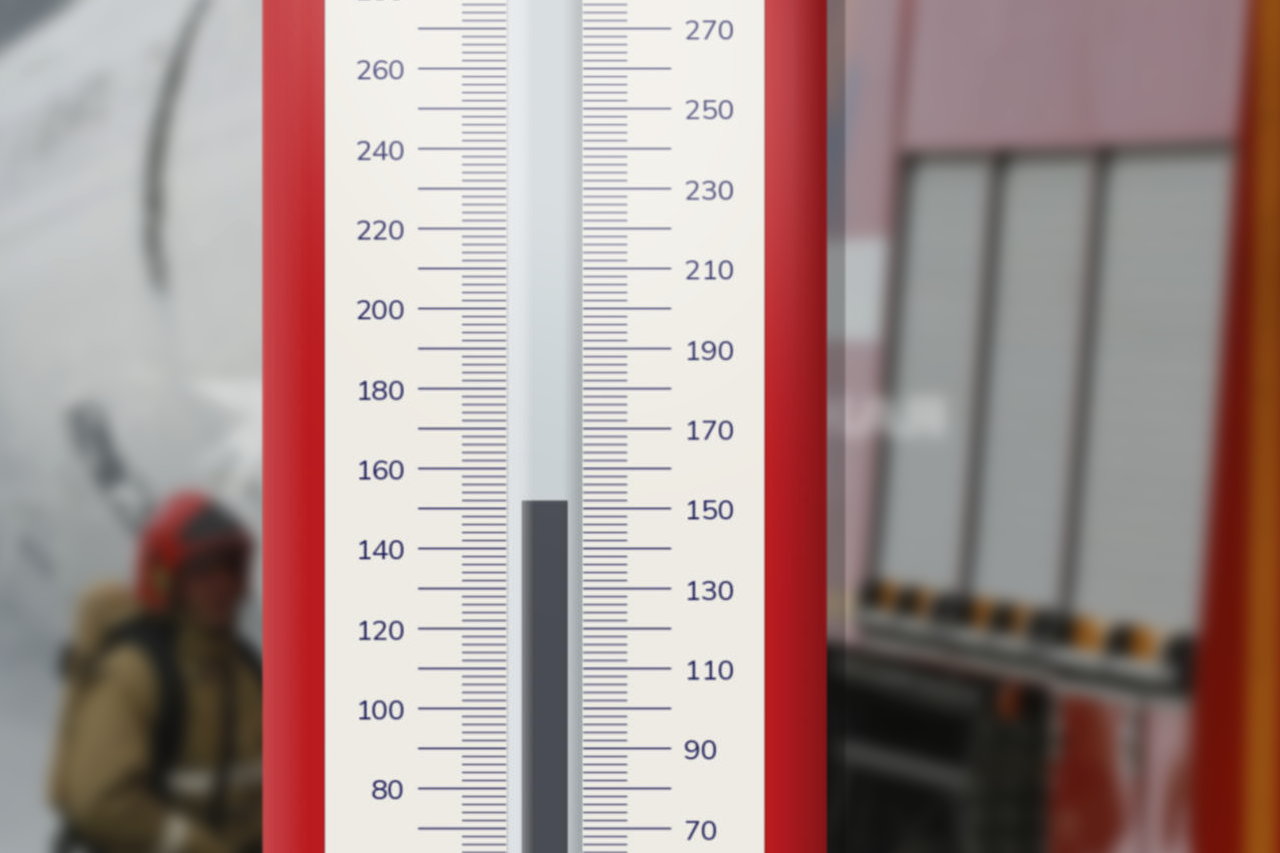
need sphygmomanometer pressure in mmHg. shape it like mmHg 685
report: mmHg 152
